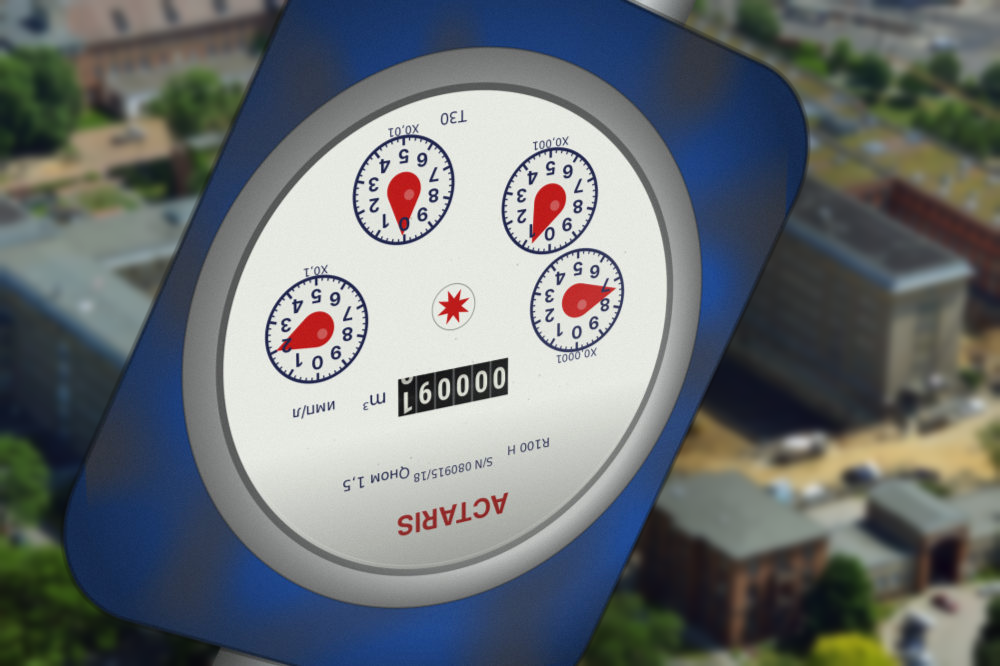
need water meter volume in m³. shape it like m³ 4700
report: m³ 91.2007
